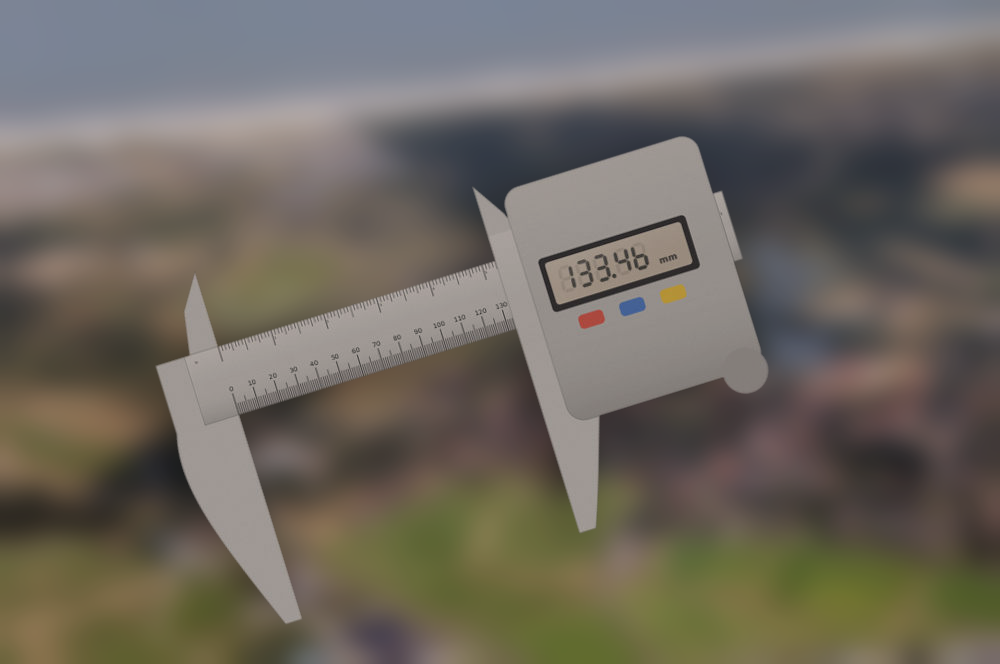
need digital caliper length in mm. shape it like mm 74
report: mm 133.46
